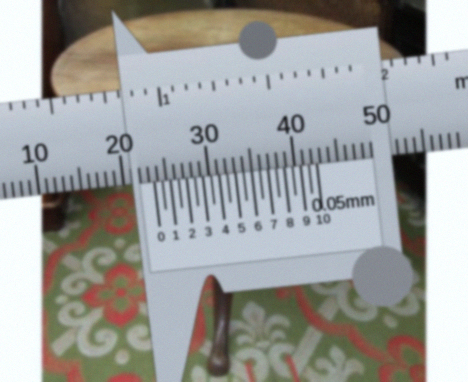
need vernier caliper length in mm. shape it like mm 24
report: mm 23.6
